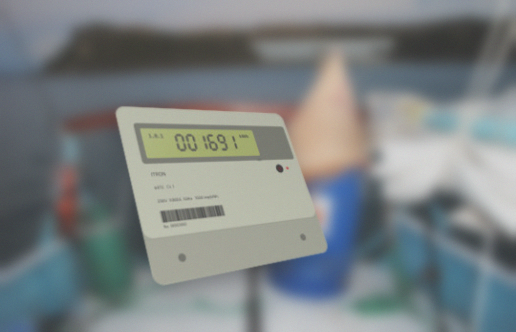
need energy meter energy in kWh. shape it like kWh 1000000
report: kWh 1691
